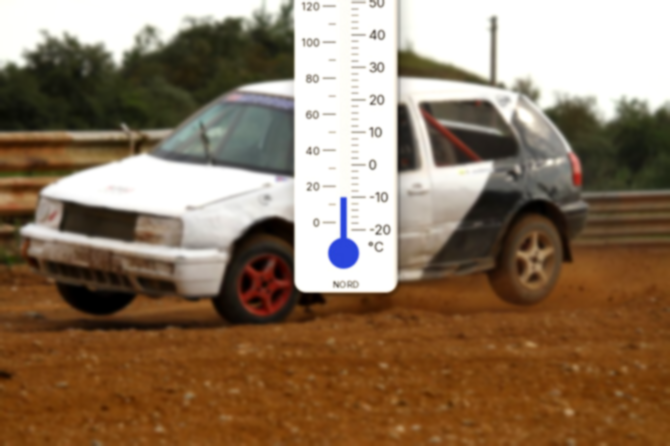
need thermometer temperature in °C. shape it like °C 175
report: °C -10
